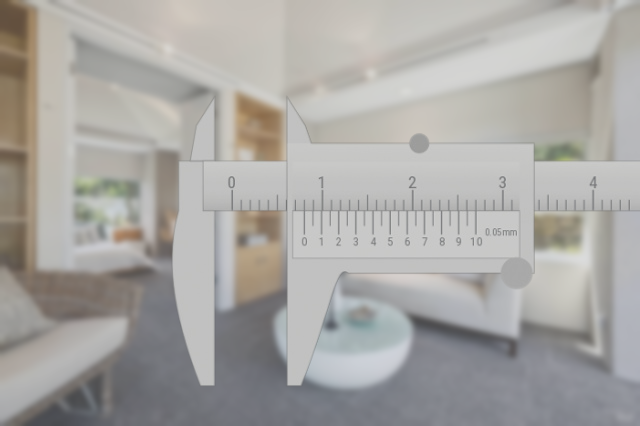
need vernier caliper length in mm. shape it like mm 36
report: mm 8.0
